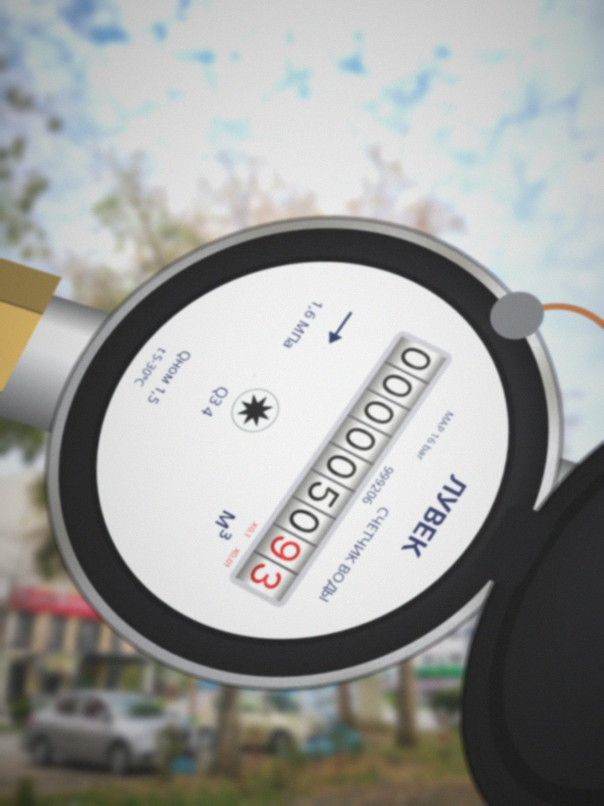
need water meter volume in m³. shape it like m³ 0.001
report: m³ 50.93
